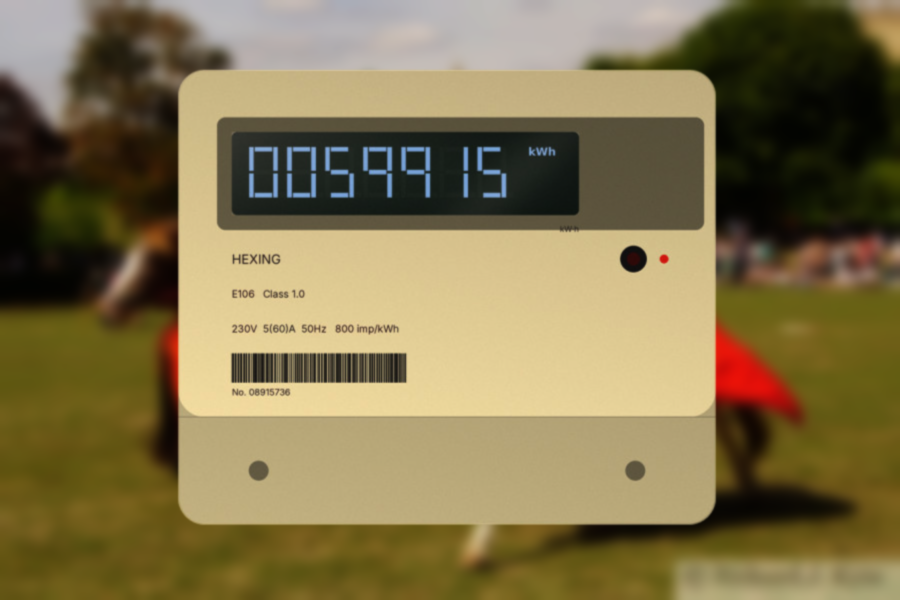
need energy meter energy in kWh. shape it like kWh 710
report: kWh 59915
